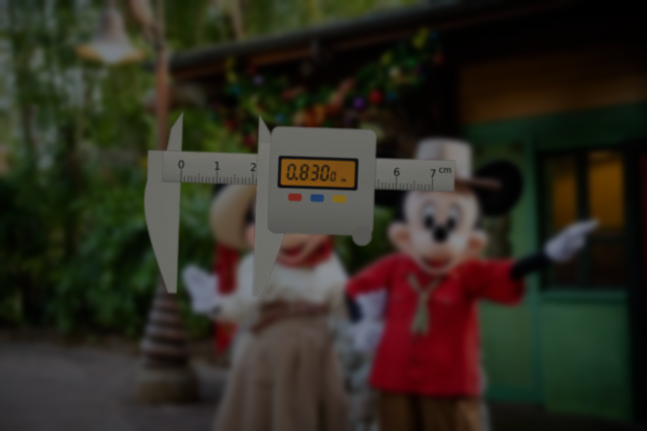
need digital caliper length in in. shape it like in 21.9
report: in 0.8300
